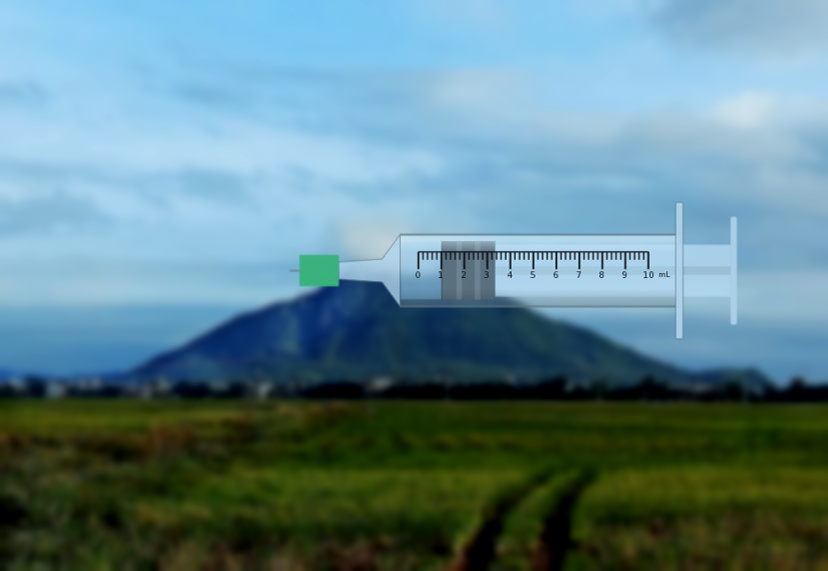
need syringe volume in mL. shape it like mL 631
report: mL 1
